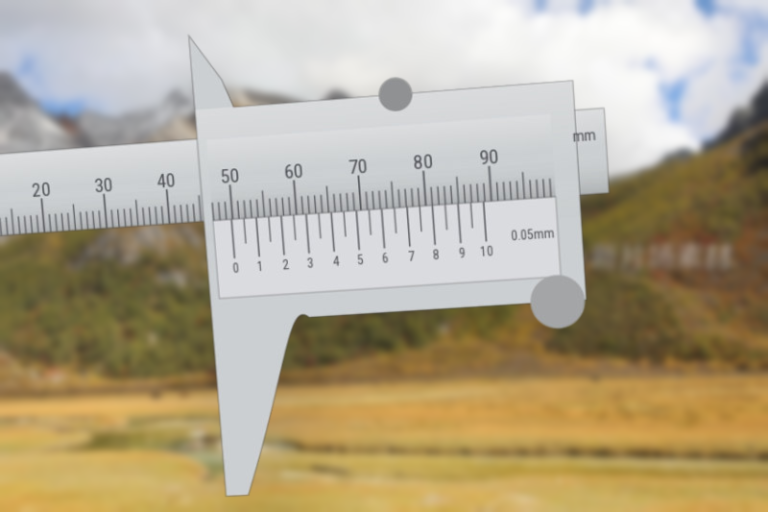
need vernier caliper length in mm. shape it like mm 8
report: mm 49.8
